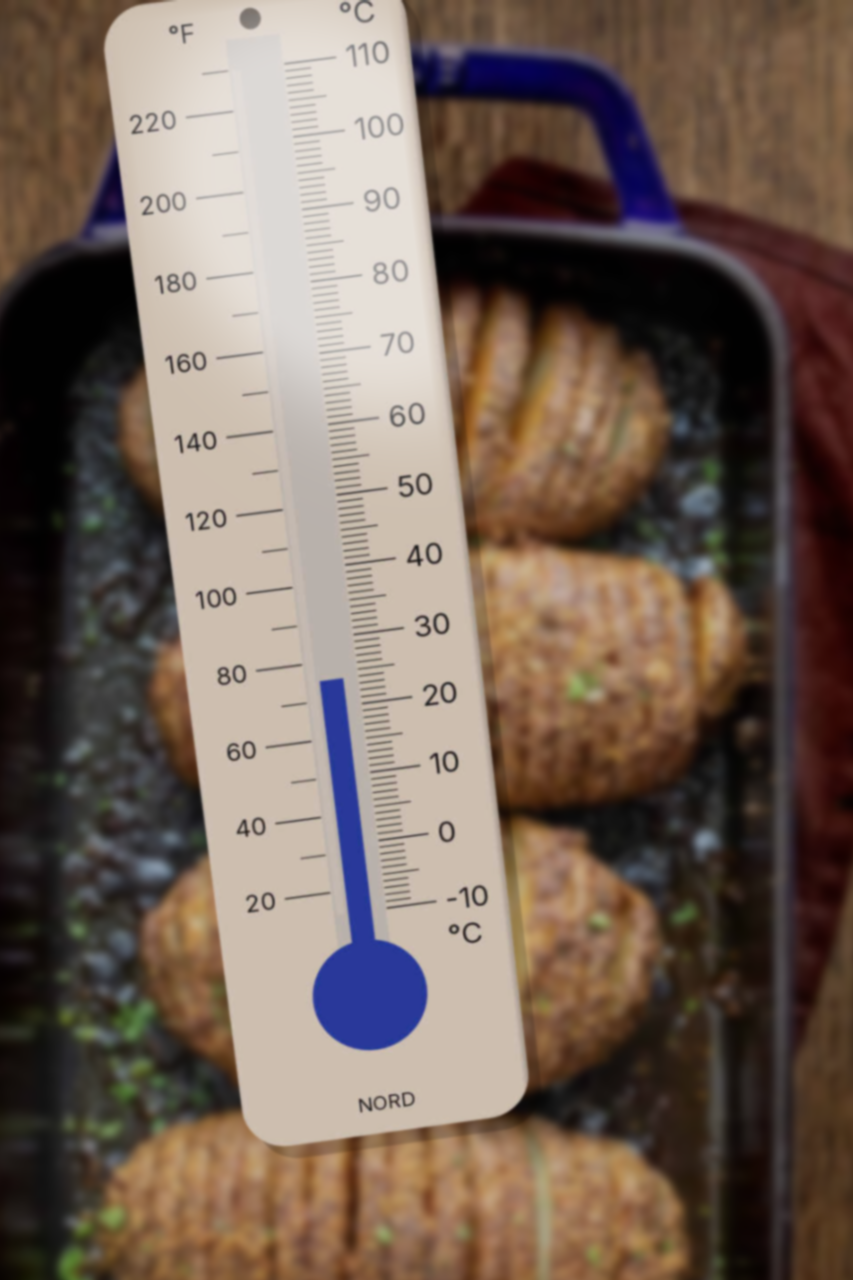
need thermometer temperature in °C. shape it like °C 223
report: °C 24
